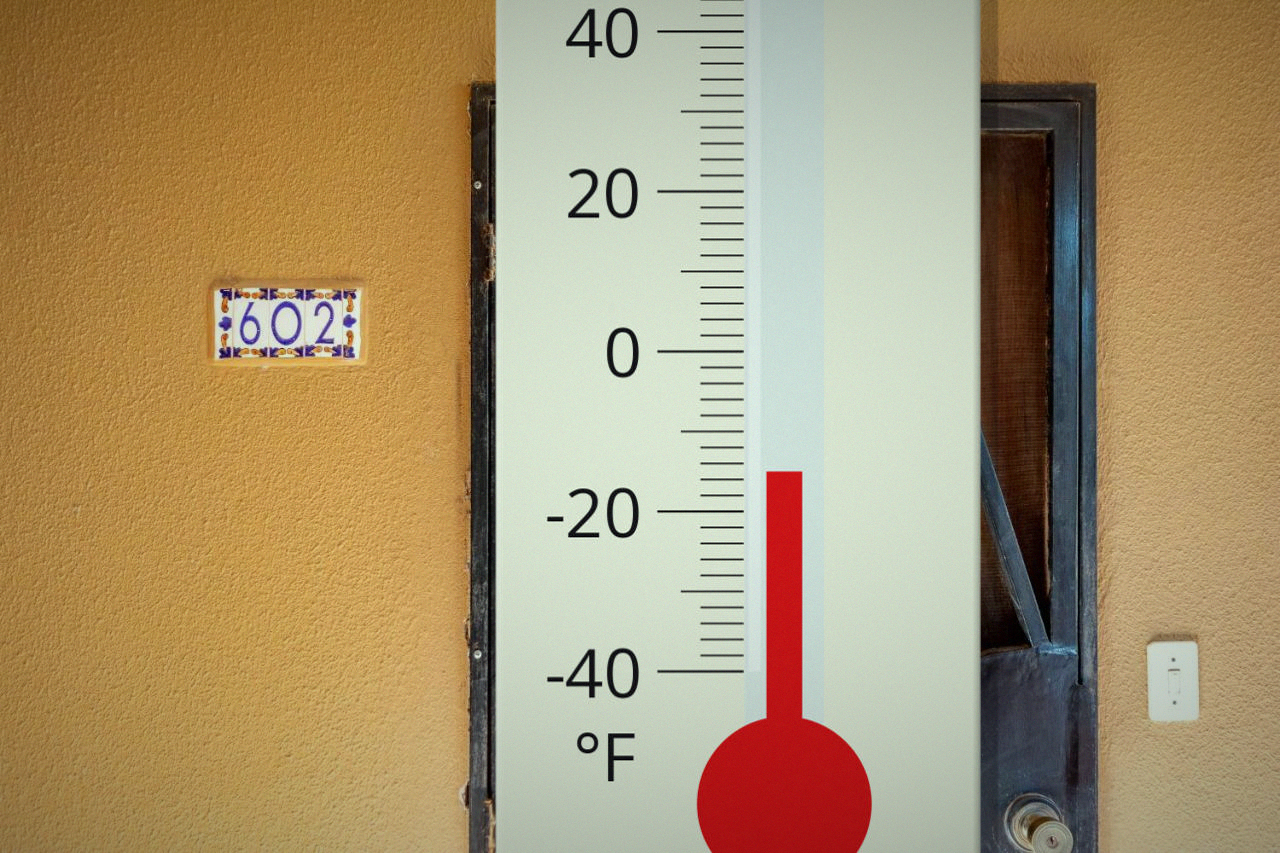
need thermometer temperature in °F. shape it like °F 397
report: °F -15
